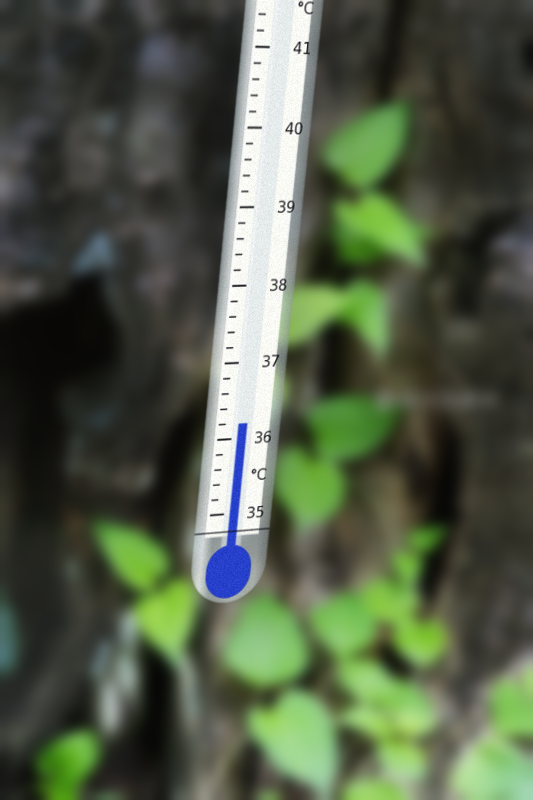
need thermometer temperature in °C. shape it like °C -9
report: °C 36.2
